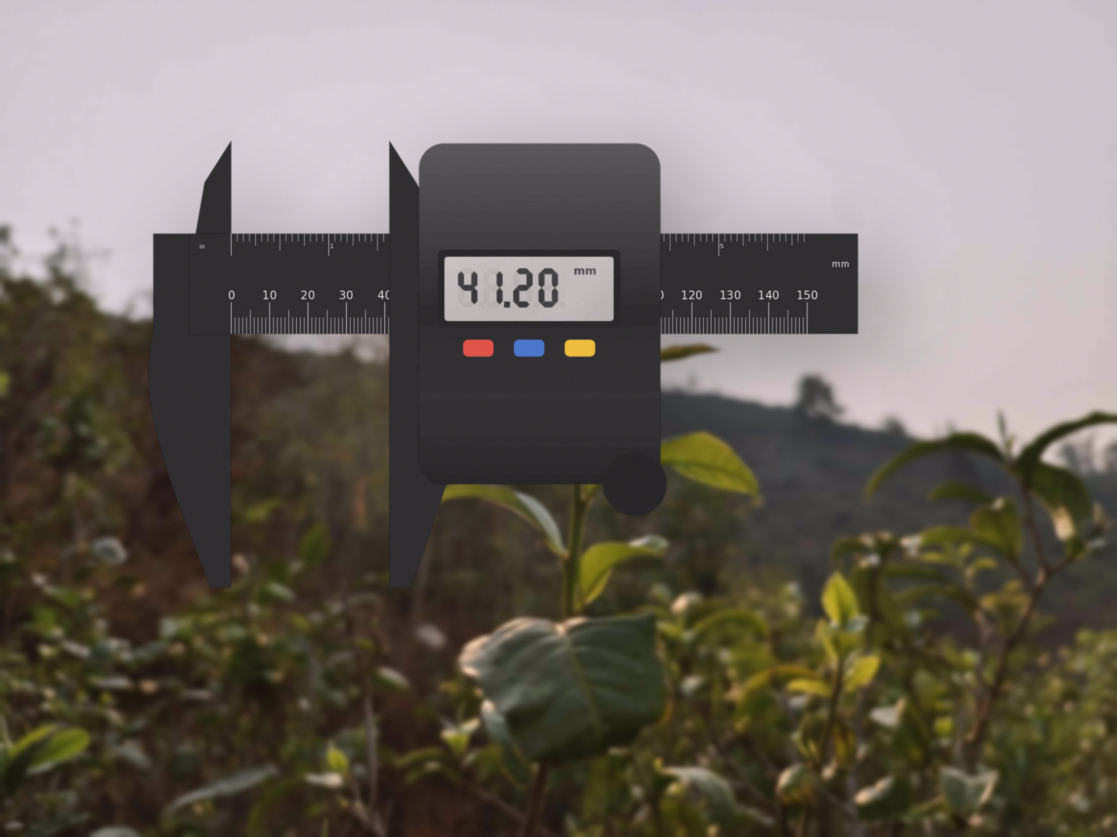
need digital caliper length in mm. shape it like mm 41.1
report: mm 41.20
